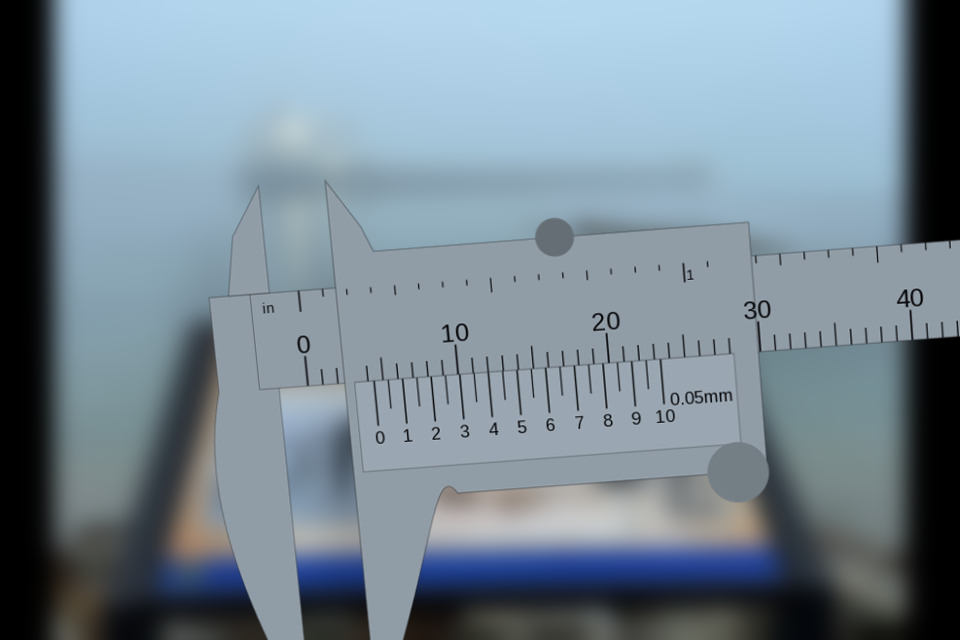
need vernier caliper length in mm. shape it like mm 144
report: mm 4.4
